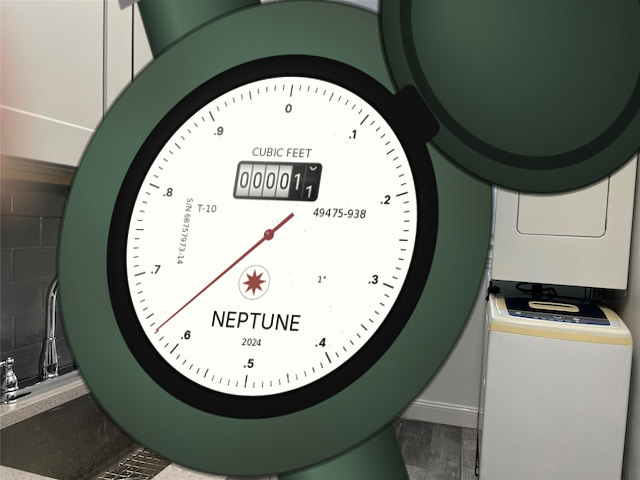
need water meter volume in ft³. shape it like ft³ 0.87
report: ft³ 10.63
